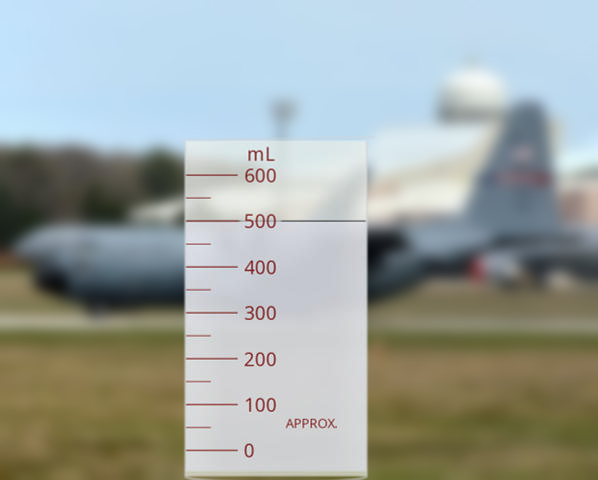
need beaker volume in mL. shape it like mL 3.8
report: mL 500
